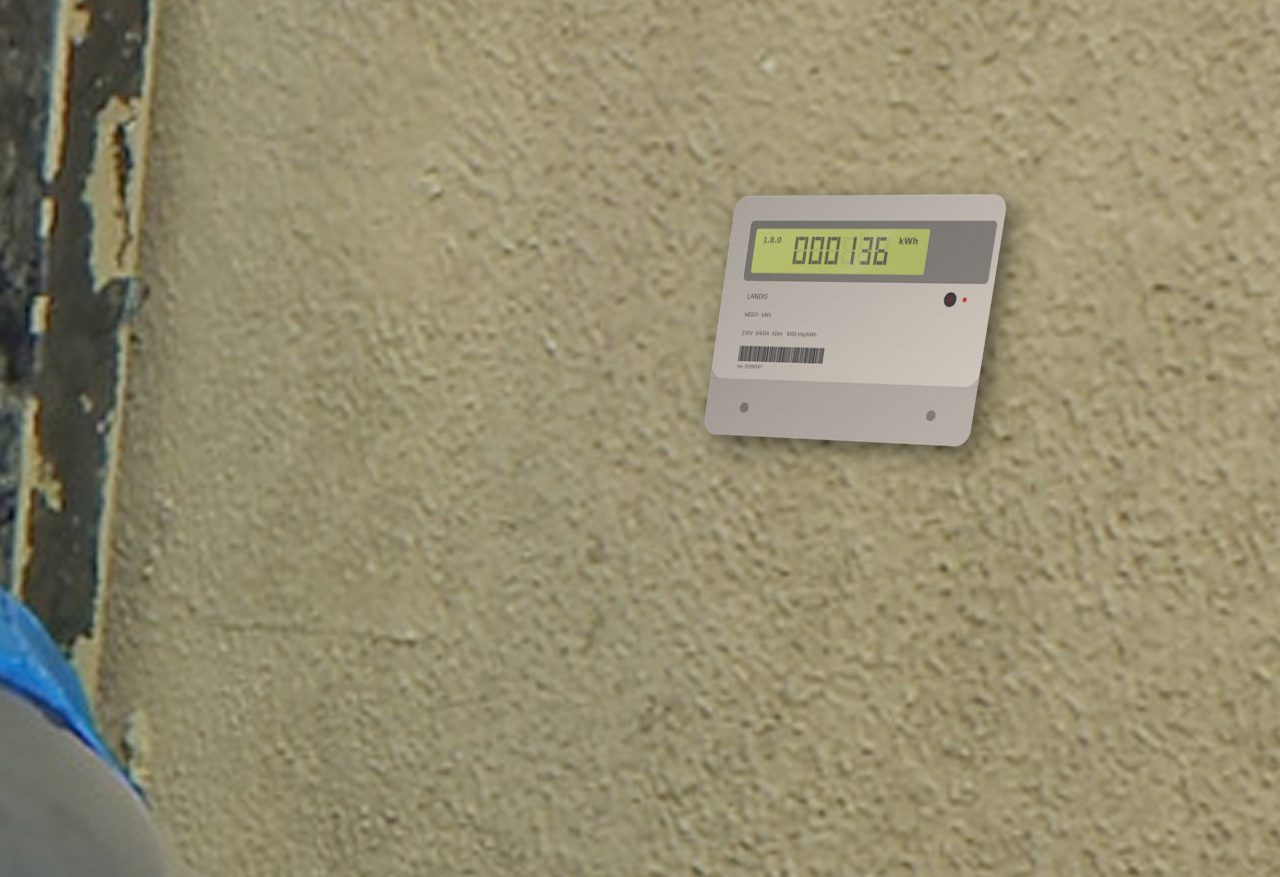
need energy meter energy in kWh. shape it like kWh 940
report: kWh 136
